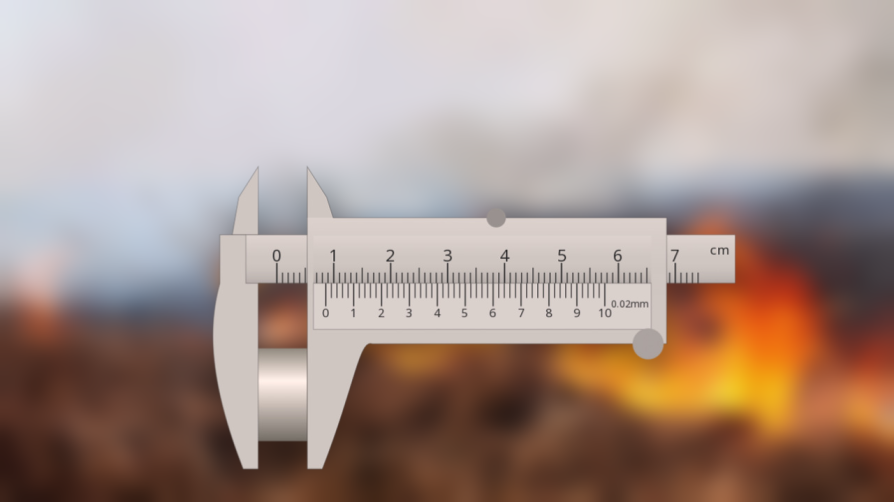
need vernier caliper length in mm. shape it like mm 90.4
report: mm 8.6
